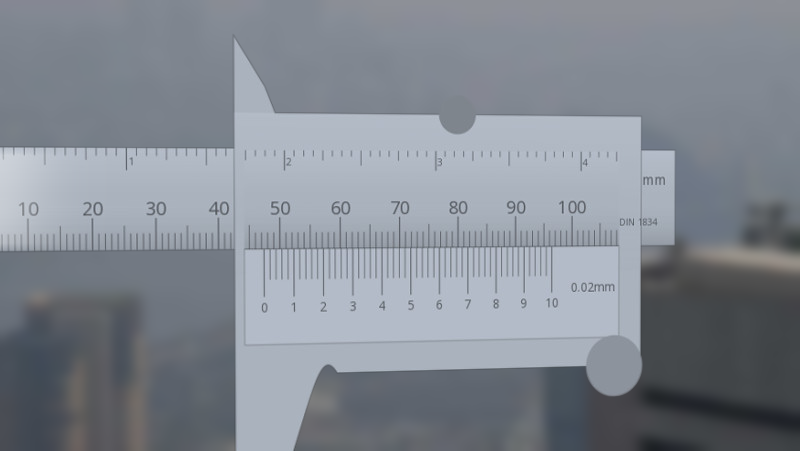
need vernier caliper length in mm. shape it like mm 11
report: mm 47.4
